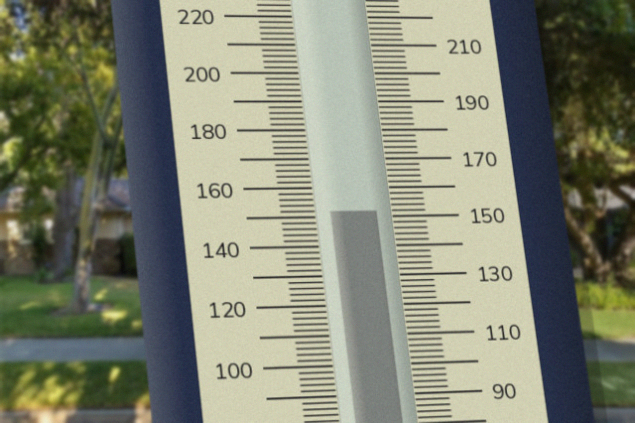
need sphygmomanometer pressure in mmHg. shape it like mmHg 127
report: mmHg 152
